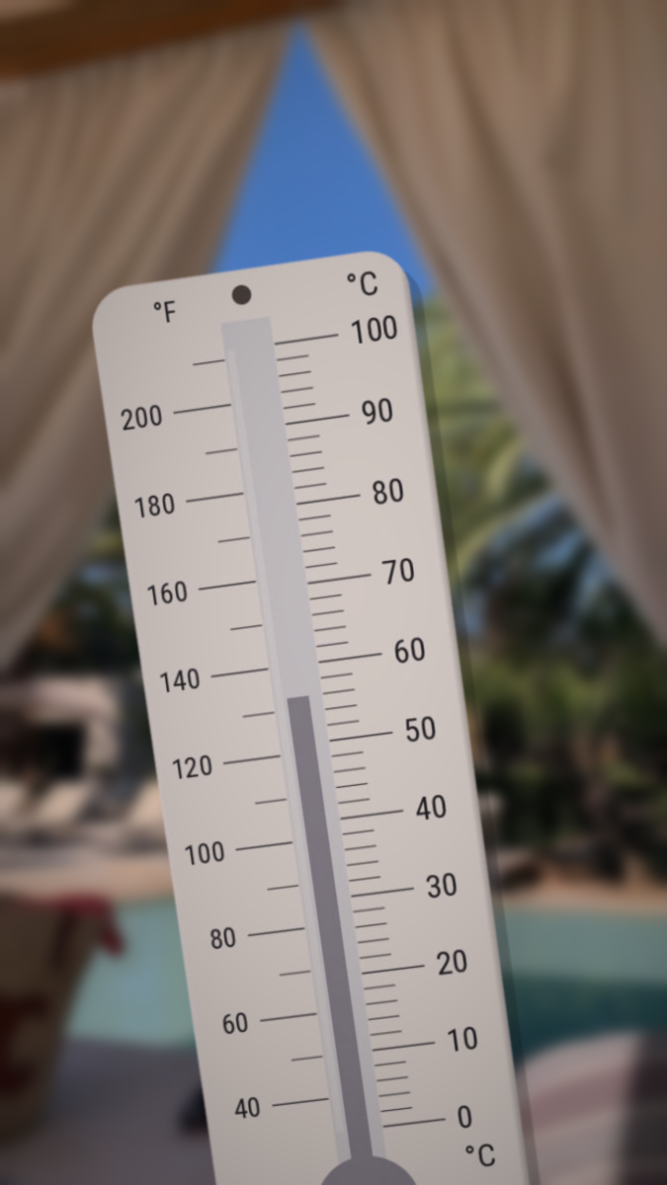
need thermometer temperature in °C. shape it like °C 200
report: °C 56
